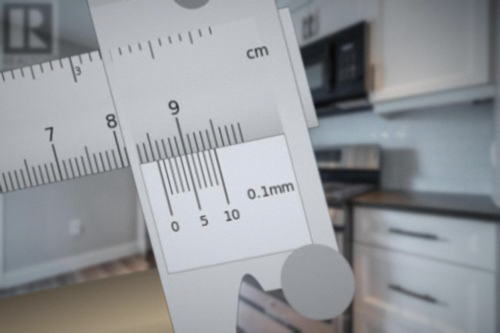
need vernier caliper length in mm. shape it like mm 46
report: mm 85.5
